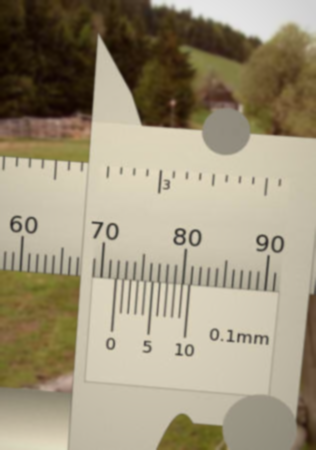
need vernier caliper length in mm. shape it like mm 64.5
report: mm 71.8
